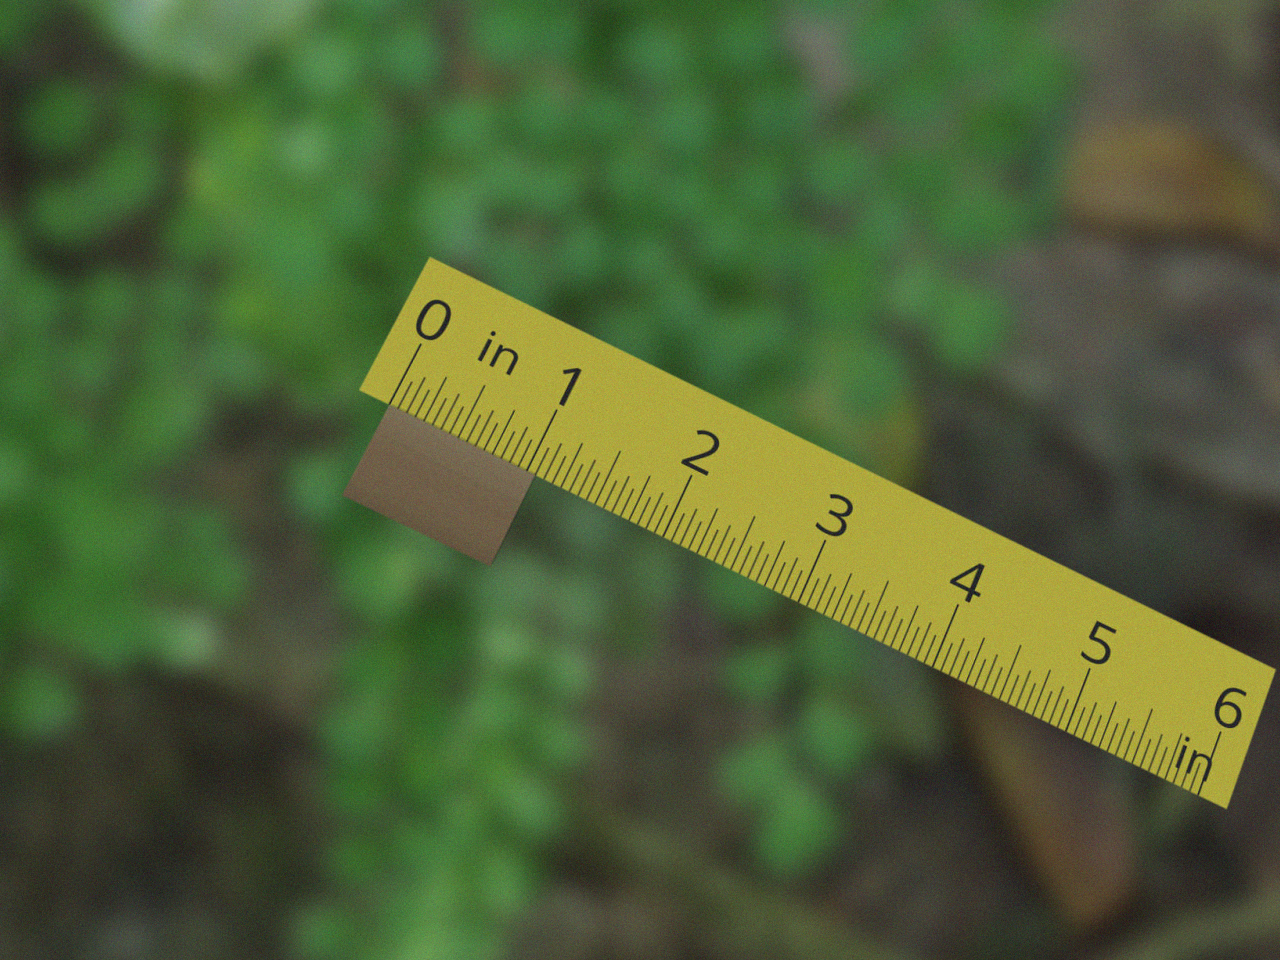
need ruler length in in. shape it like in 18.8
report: in 1.0625
